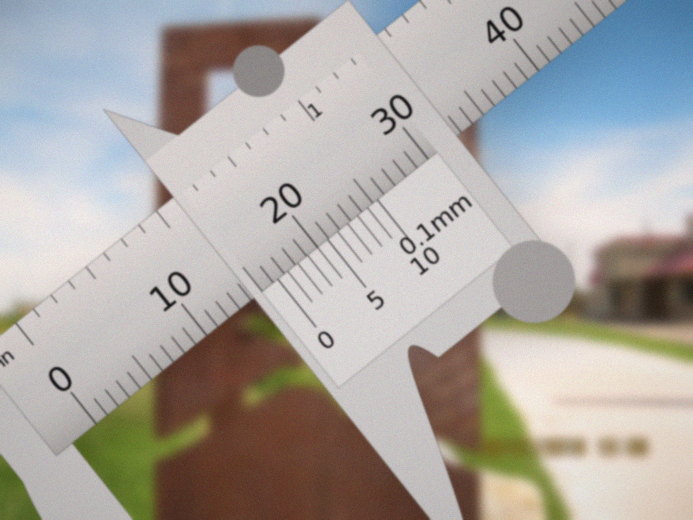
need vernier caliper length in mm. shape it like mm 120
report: mm 16.4
